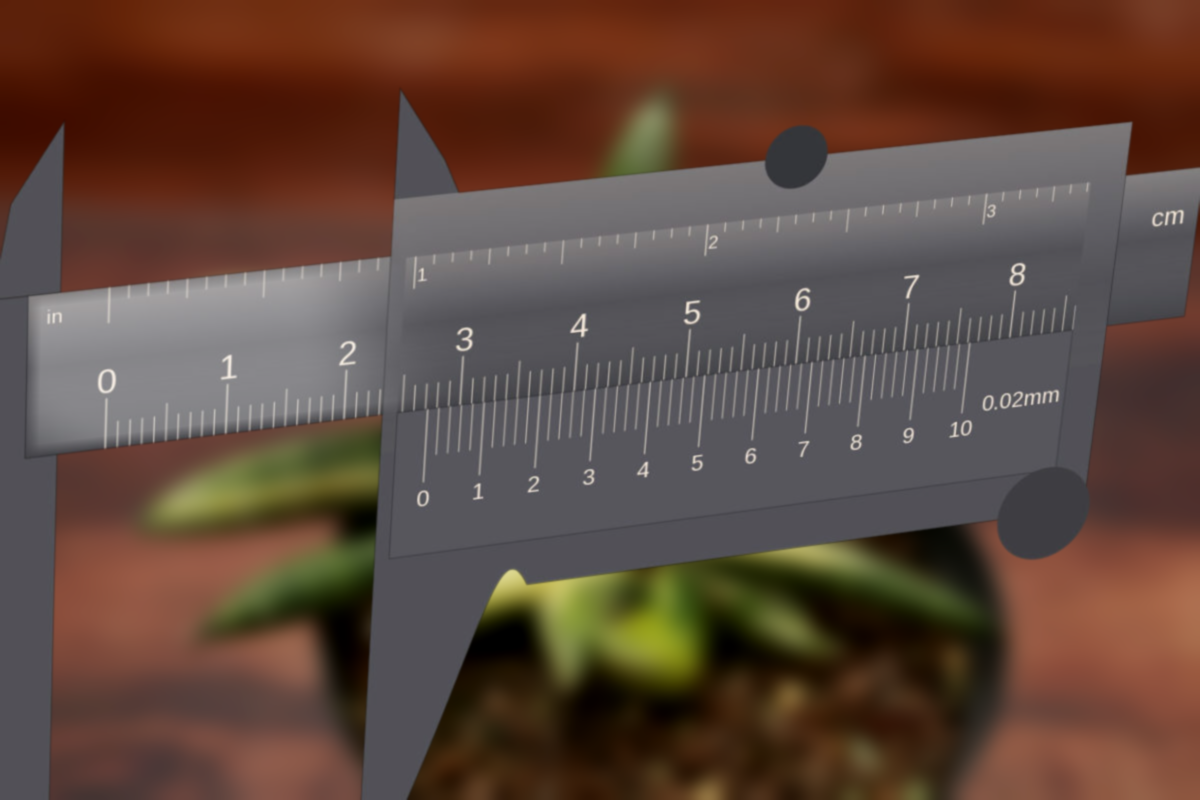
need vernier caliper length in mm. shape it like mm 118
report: mm 27.2
